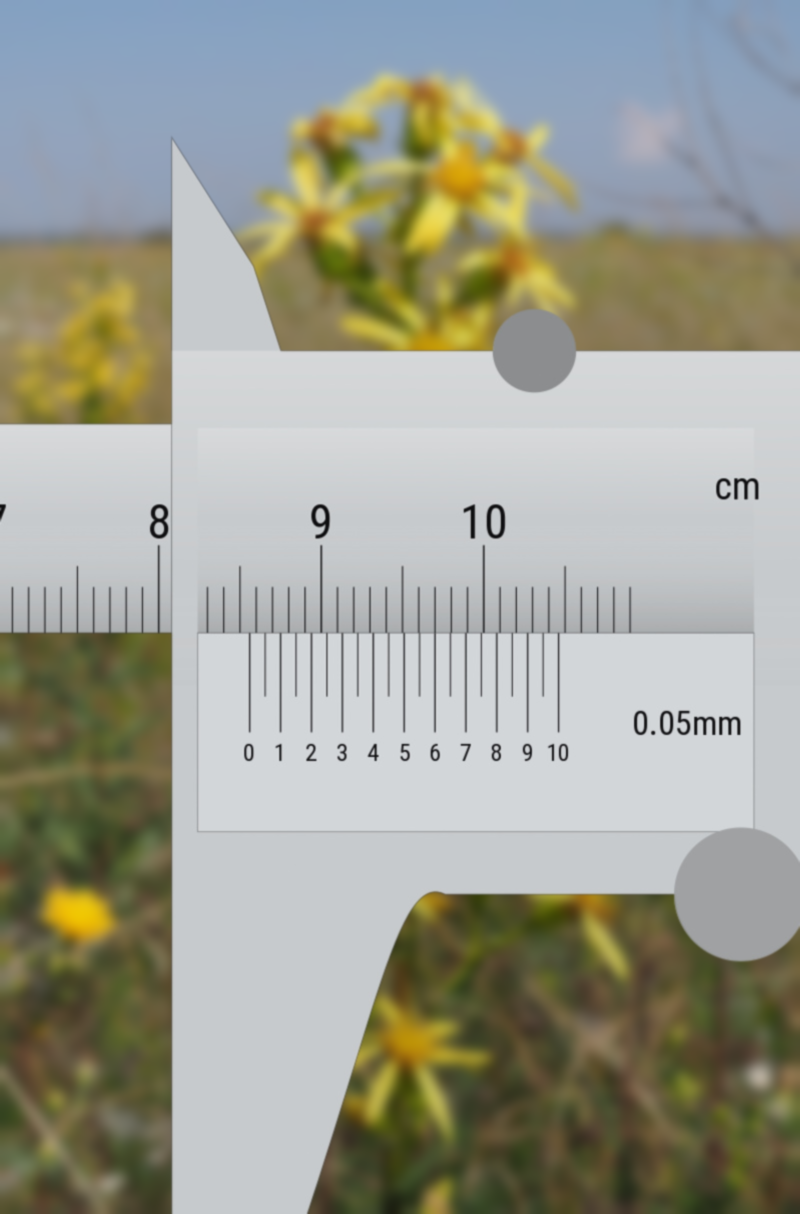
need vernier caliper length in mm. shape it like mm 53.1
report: mm 85.6
